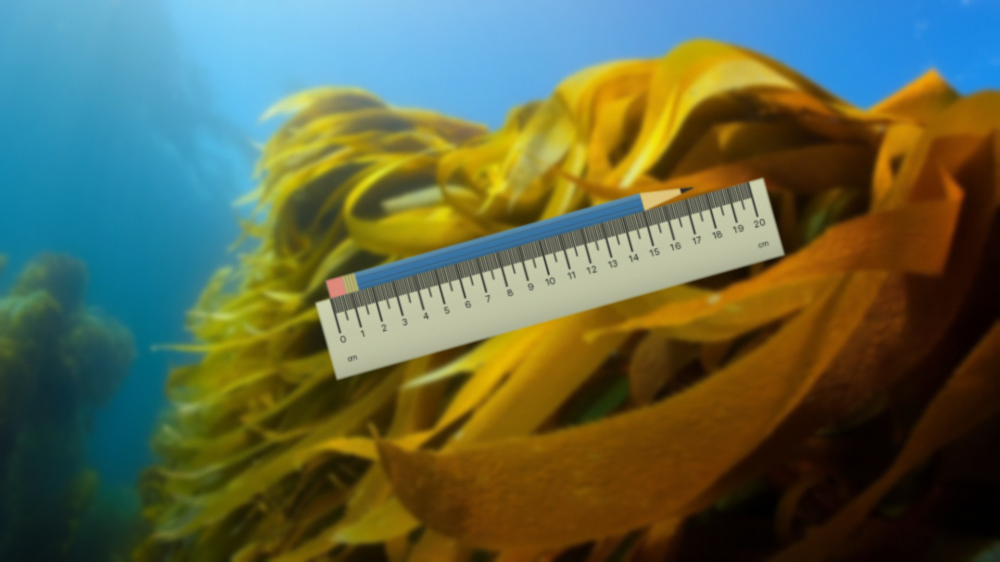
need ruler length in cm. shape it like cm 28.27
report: cm 17.5
